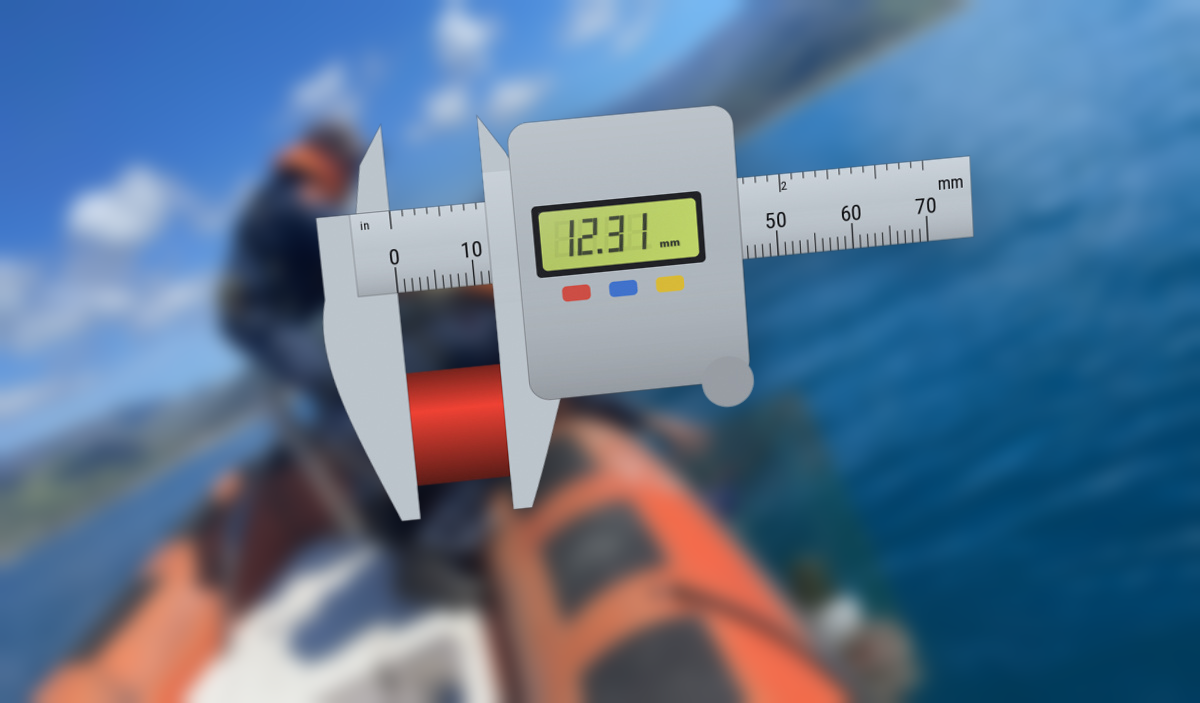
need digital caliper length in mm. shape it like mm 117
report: mm 12.31
